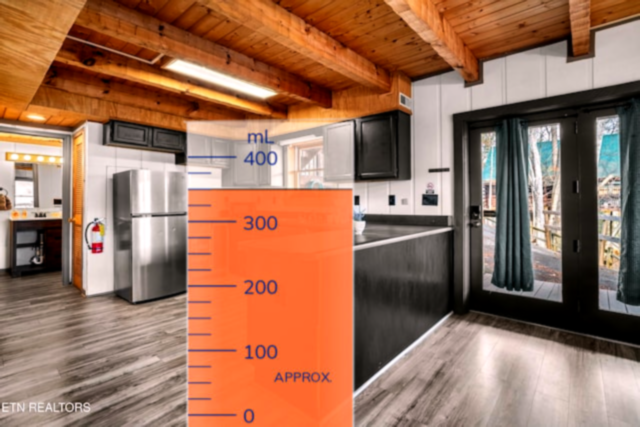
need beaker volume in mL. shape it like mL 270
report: mL 350
